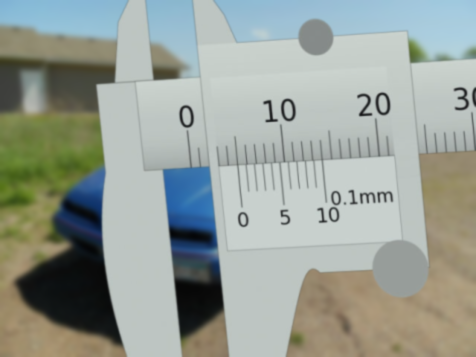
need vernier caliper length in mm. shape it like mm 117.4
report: mm 5.0
